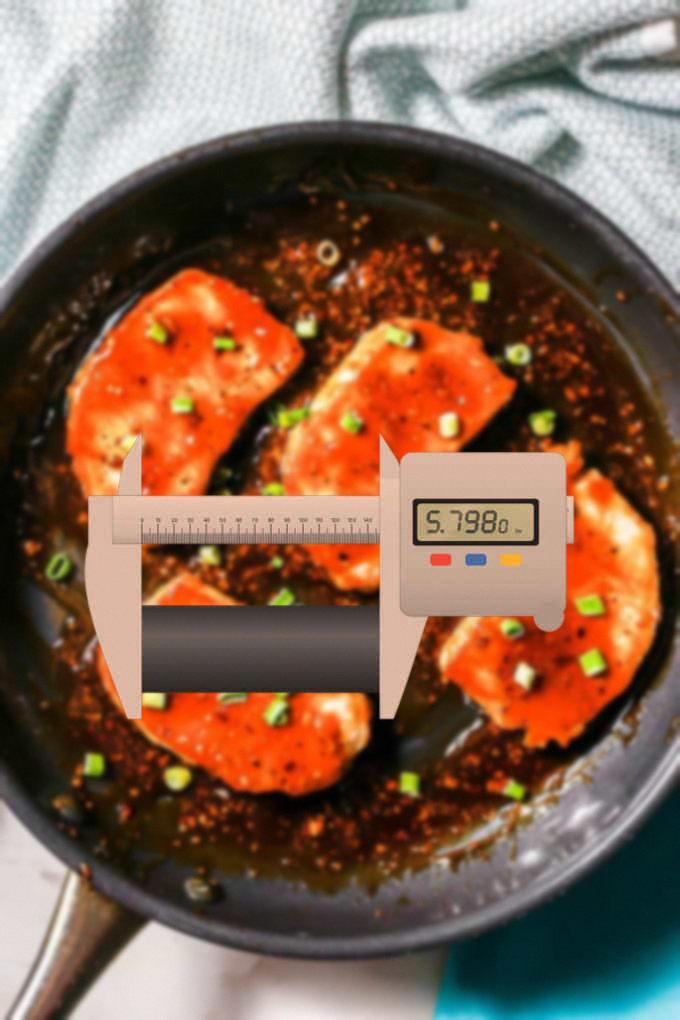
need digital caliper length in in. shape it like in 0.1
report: in 5.7980
